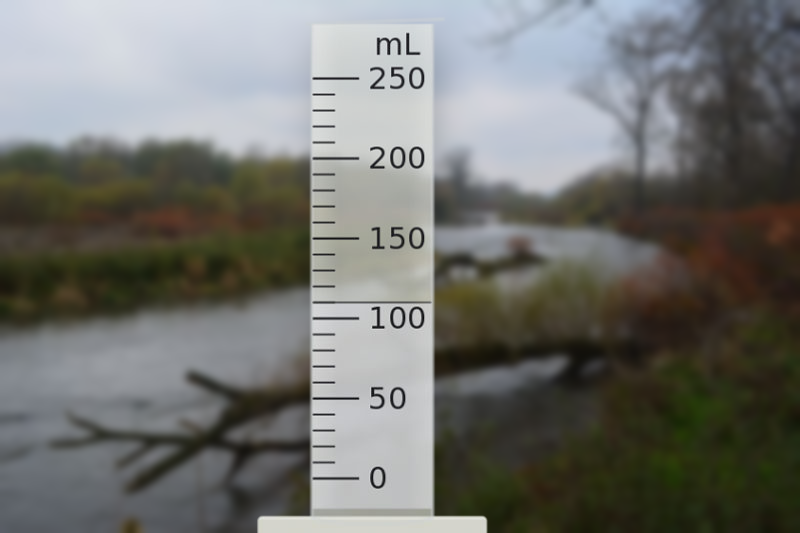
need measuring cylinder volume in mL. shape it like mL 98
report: mL 110
